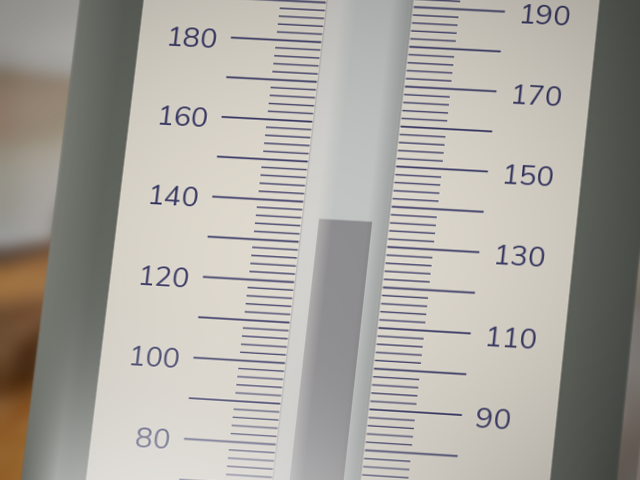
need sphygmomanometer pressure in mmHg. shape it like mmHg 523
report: mmHg 136
